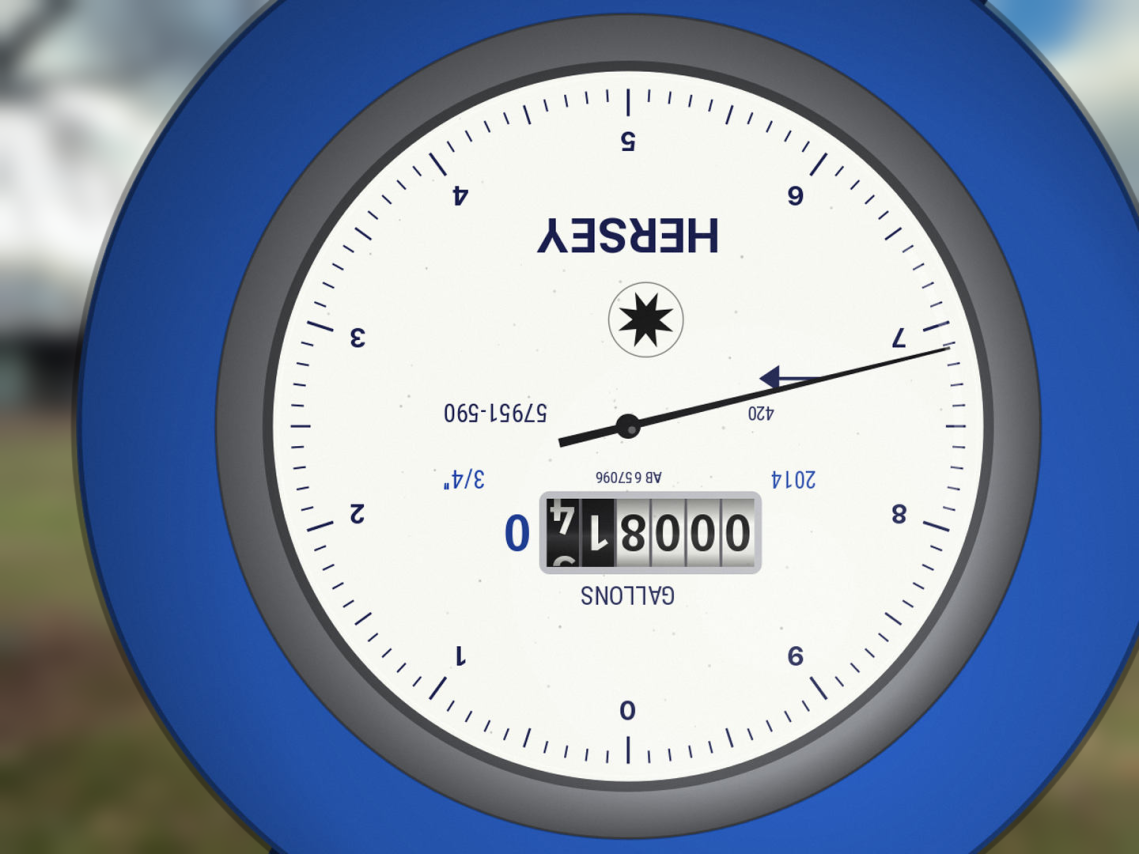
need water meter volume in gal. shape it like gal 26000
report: gal 8137.1
